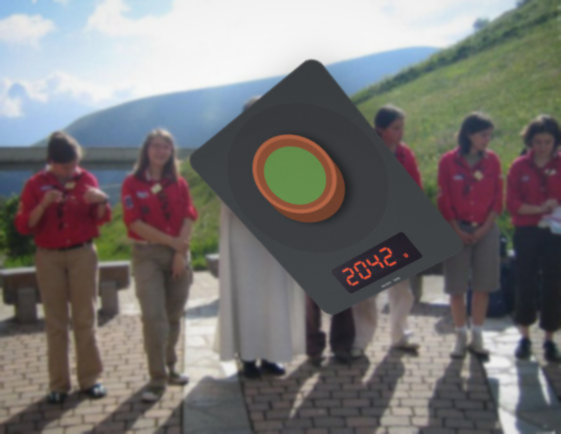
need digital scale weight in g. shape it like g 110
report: g 2042
